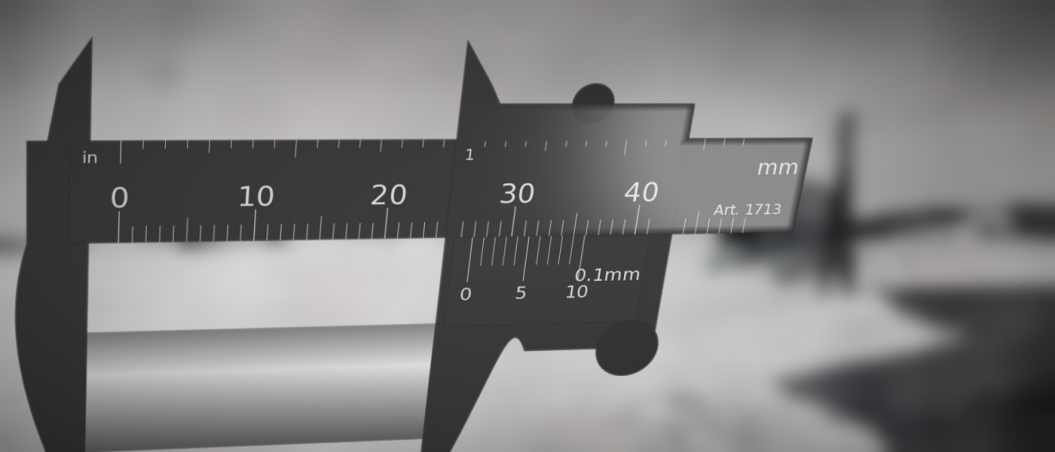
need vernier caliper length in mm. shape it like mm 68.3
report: mm 26.9
